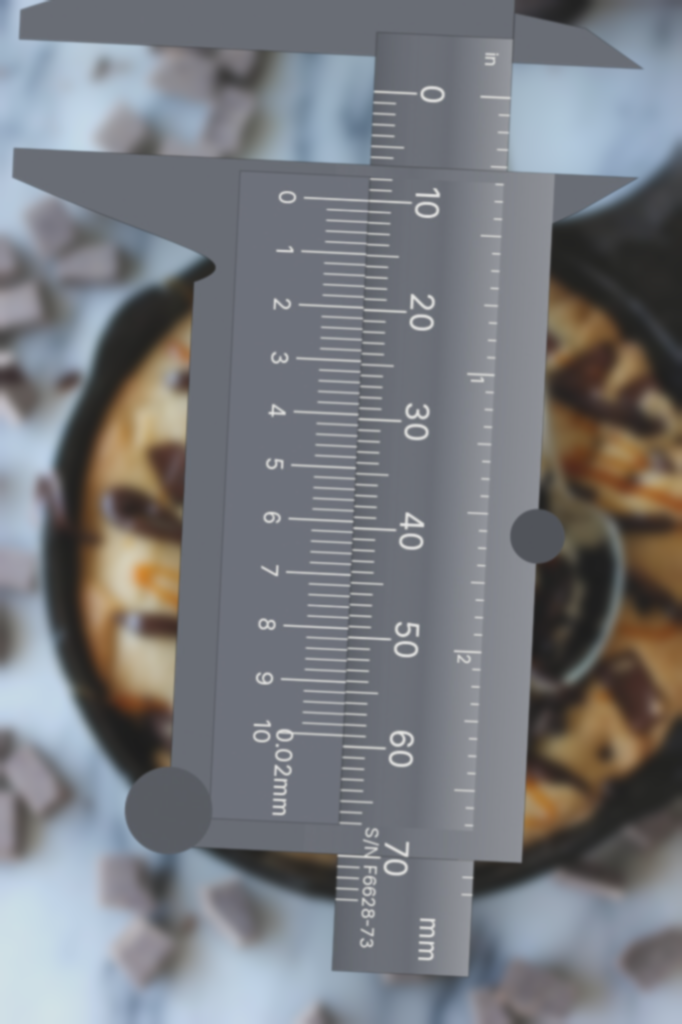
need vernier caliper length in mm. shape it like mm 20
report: mm 10.0
